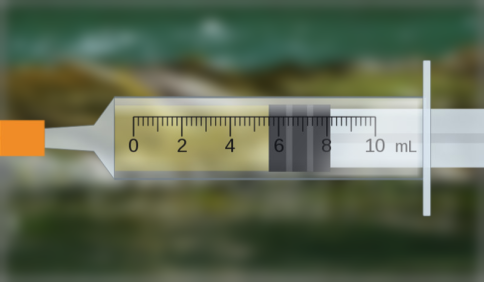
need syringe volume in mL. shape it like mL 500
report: mL 5.6
